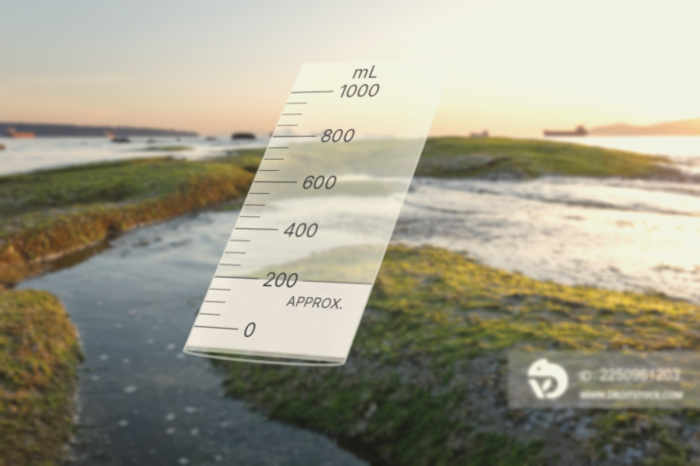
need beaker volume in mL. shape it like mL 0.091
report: mL 200
